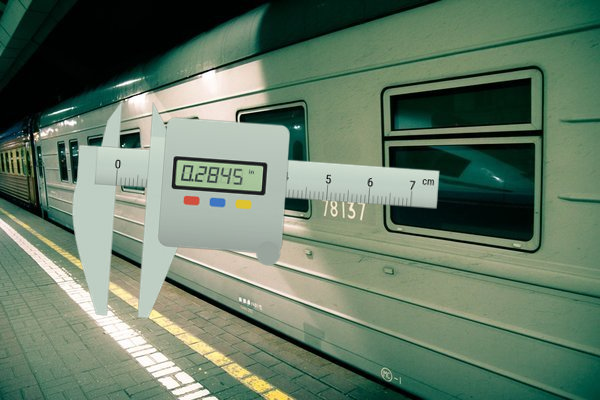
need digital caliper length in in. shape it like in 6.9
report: in 0.2845
